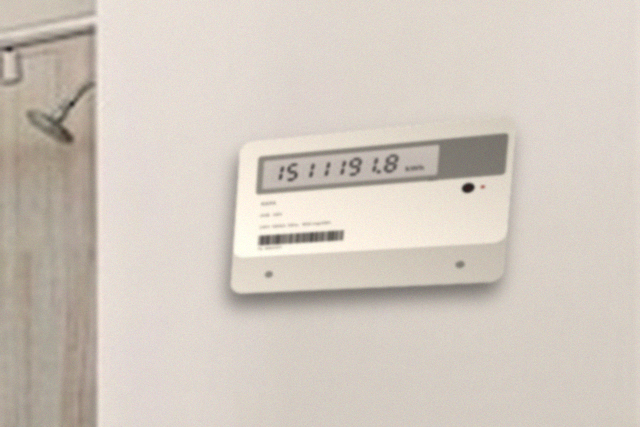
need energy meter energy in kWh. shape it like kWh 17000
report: kWh 1511191.8
